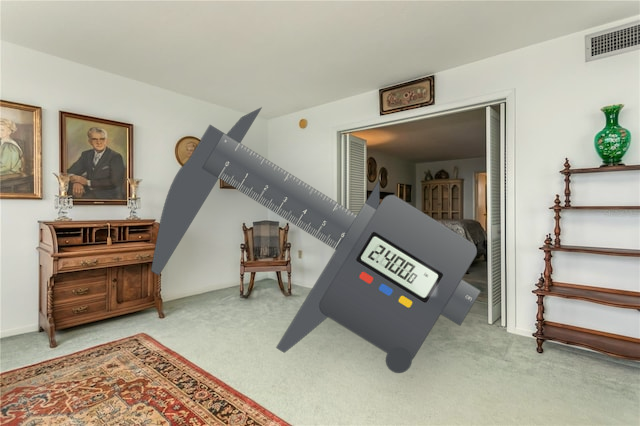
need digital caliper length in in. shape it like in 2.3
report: in 2.4000
